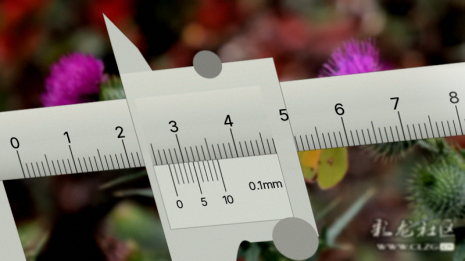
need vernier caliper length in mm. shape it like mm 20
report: mm 27.2
